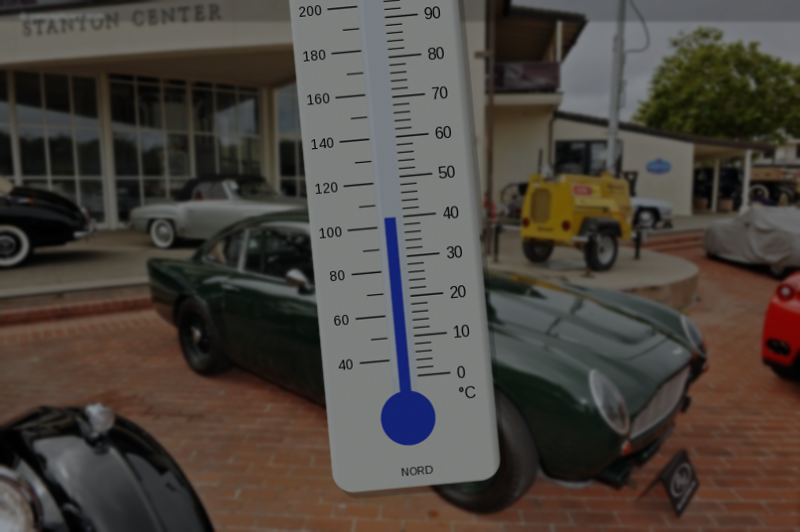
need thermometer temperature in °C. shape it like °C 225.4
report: °C 40
